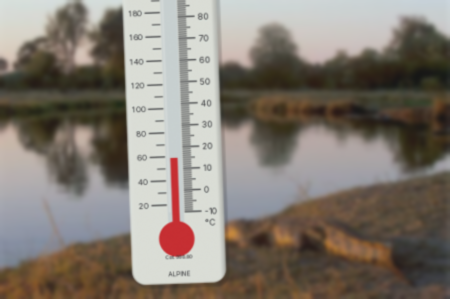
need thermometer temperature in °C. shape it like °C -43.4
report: °C 15
